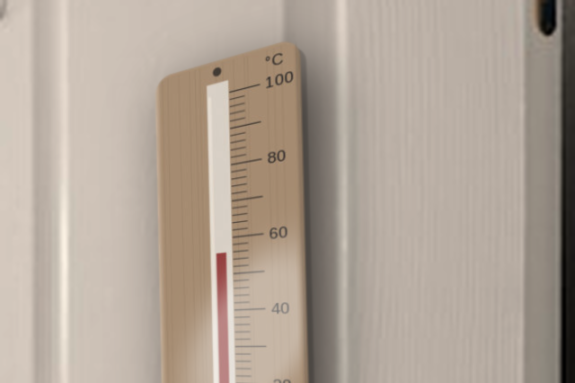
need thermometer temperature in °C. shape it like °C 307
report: °C 56
